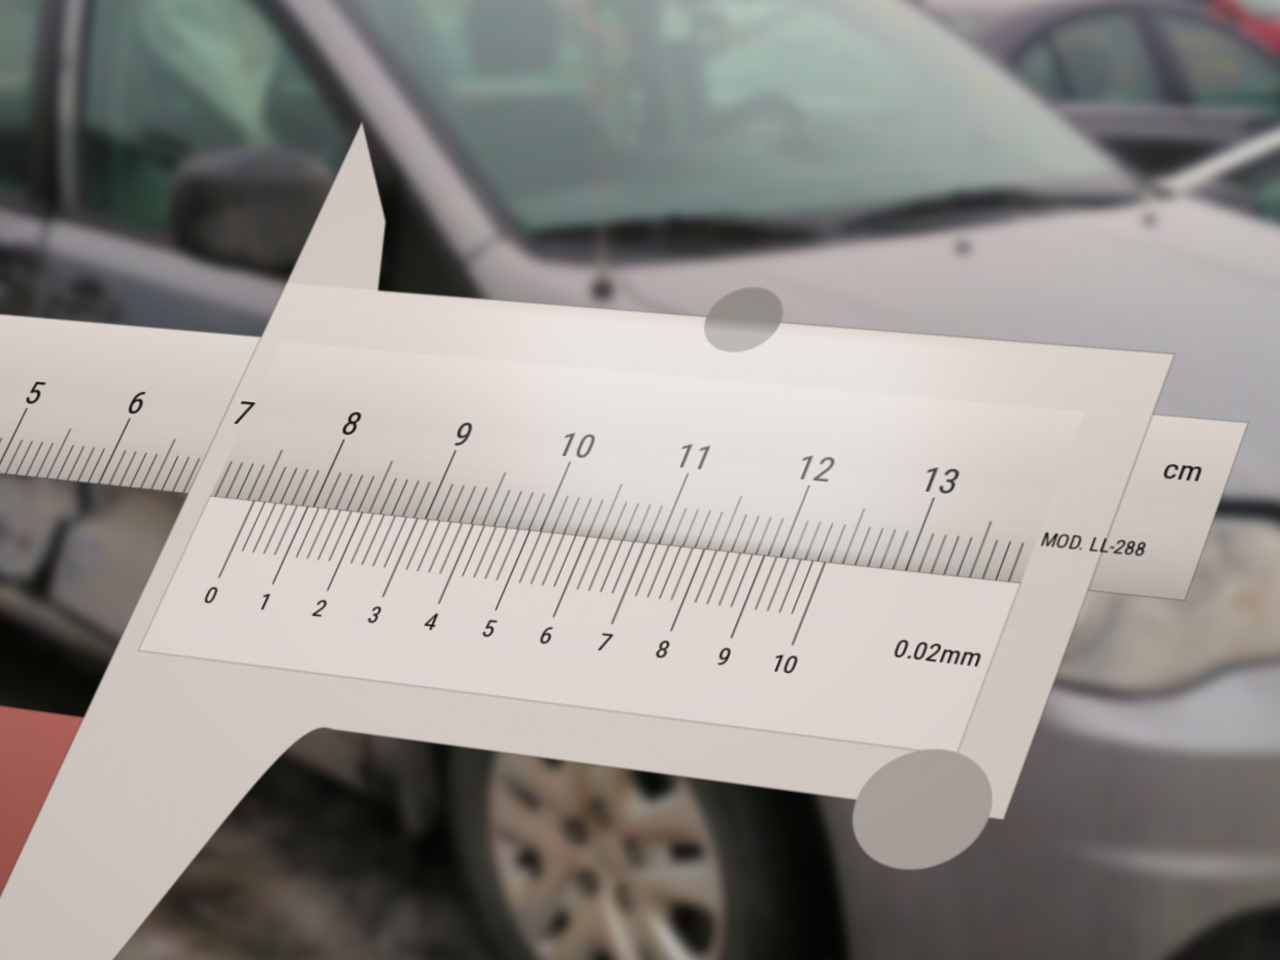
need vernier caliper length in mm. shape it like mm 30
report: mm 74.6
